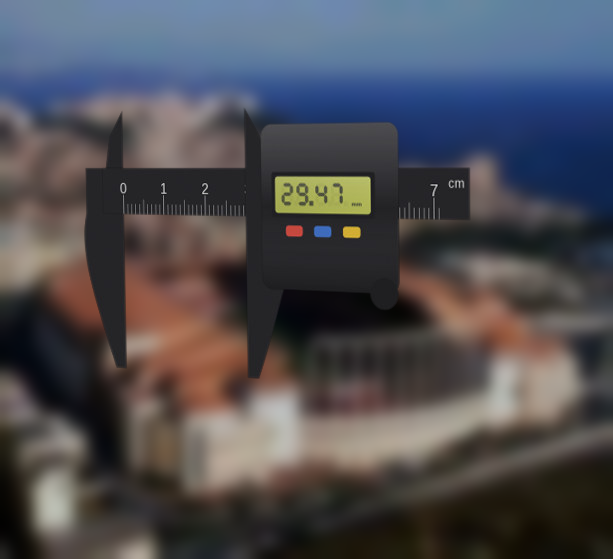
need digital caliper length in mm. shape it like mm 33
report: mm 29.47
